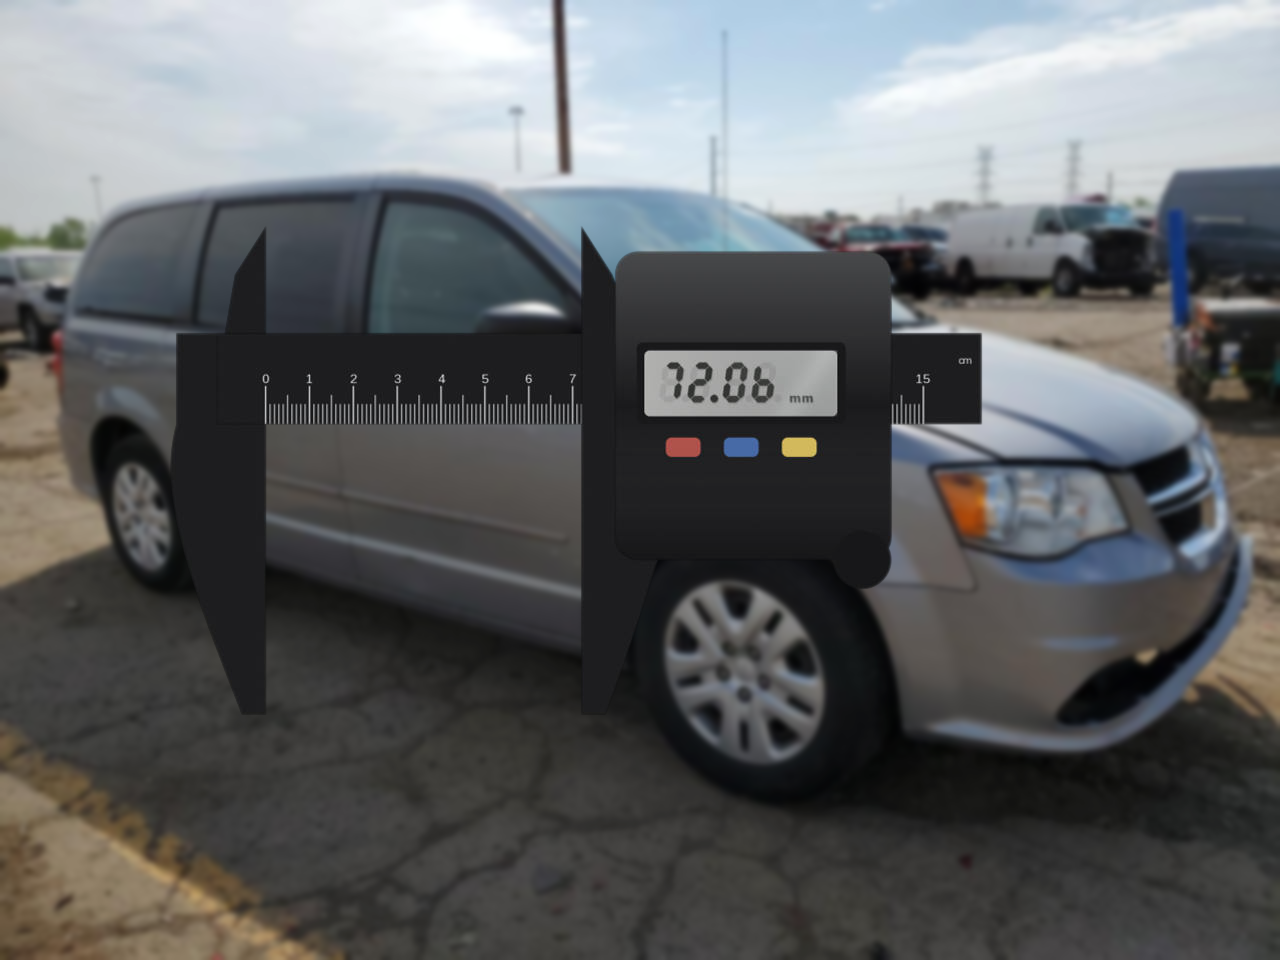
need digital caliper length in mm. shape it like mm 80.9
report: mm 72.06
